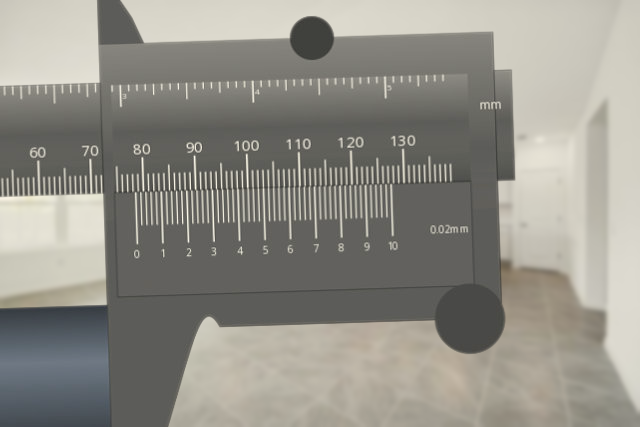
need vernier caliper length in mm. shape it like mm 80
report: mm 78.5
